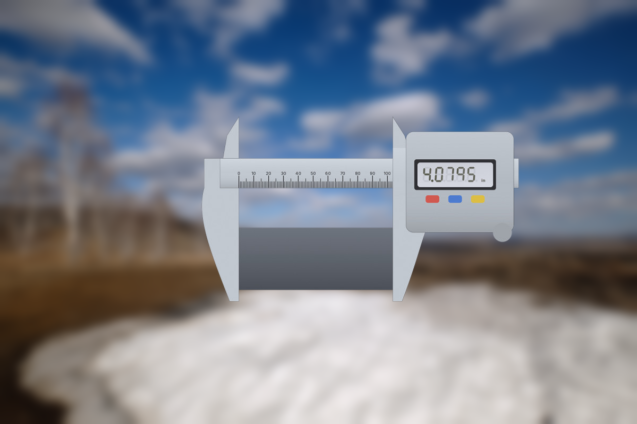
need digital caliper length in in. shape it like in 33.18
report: in 4.0795
